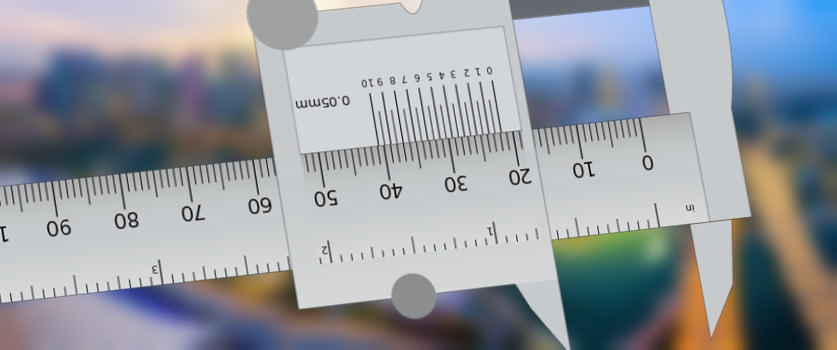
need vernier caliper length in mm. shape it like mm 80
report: mm 21.8
